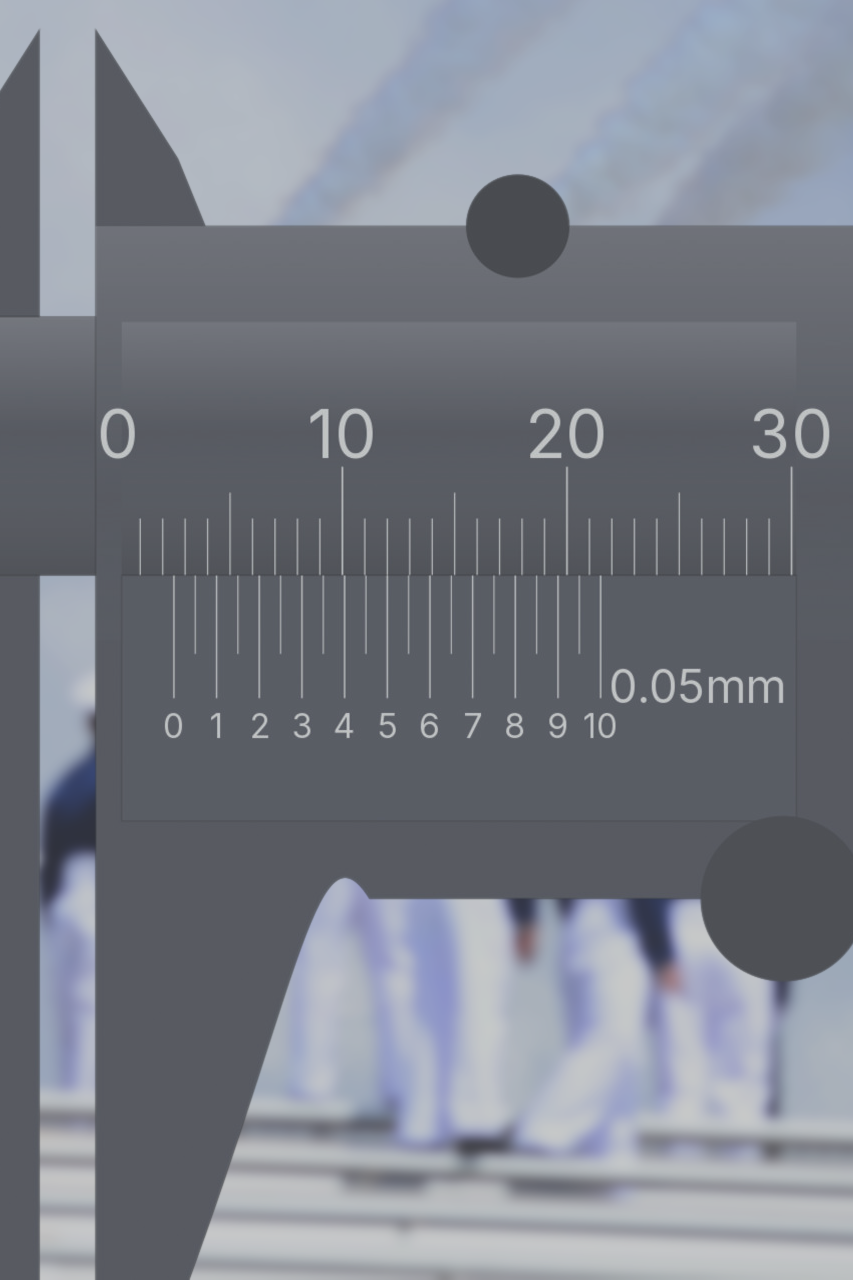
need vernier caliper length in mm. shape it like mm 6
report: mm 2.5
